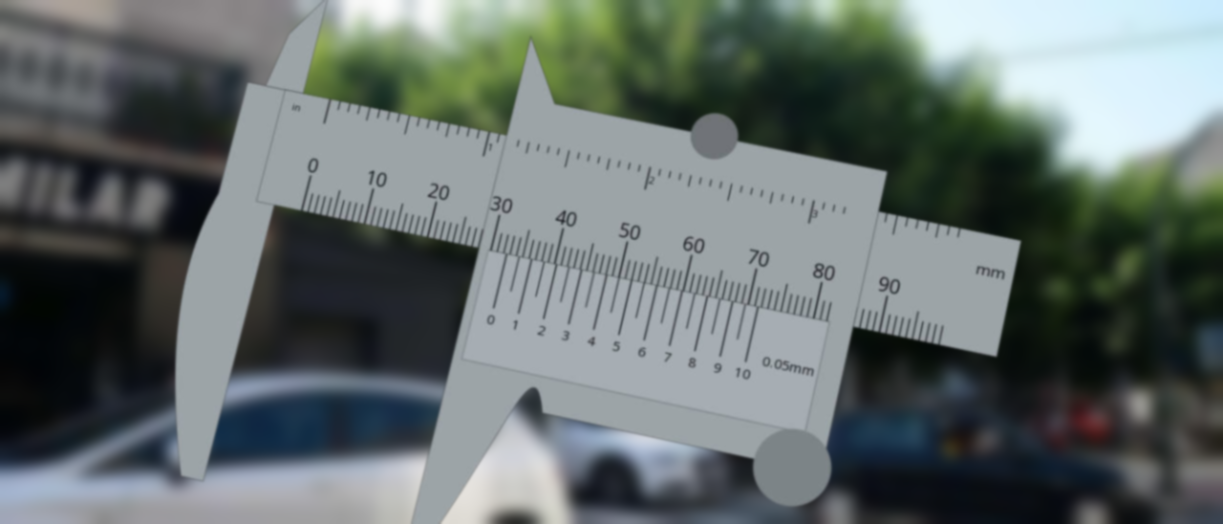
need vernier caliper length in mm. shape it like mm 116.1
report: mm 32.5
